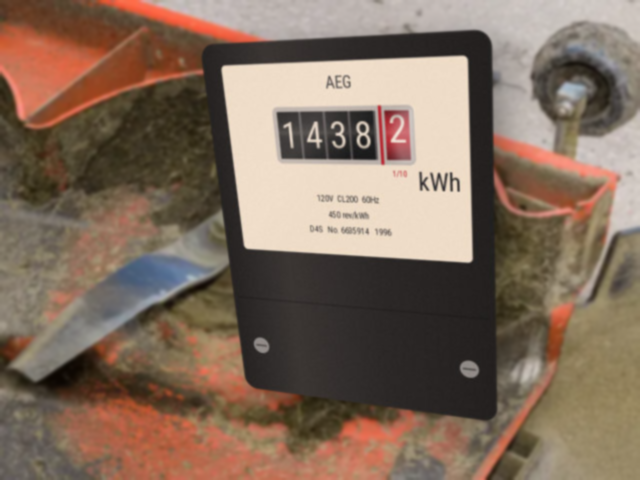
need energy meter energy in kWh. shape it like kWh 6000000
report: kWh 1438.2
